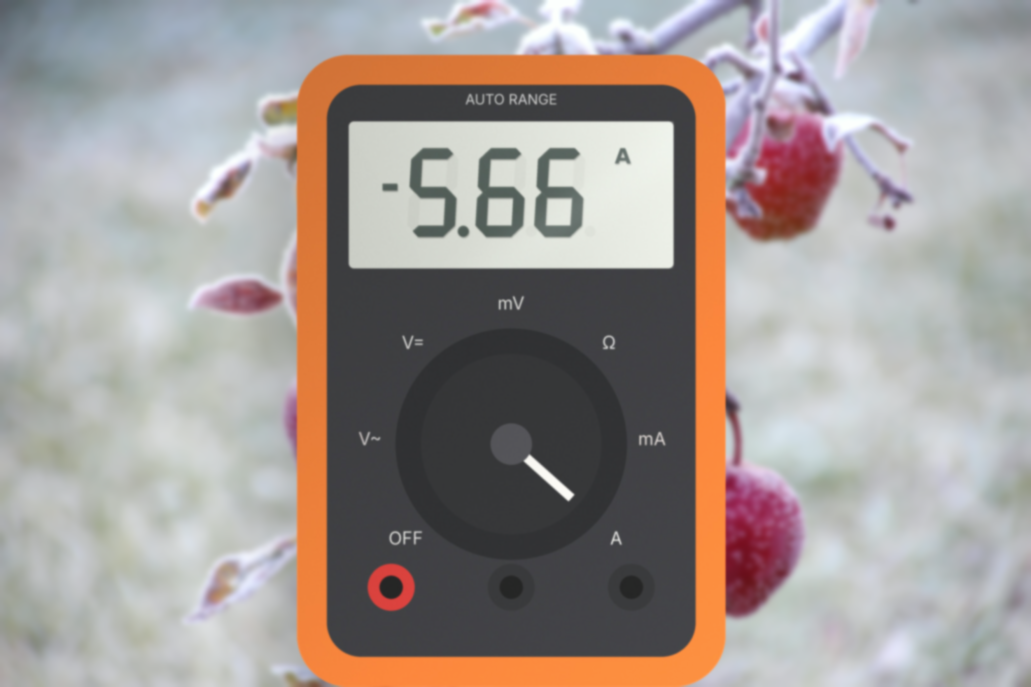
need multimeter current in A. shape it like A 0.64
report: A -5.66
